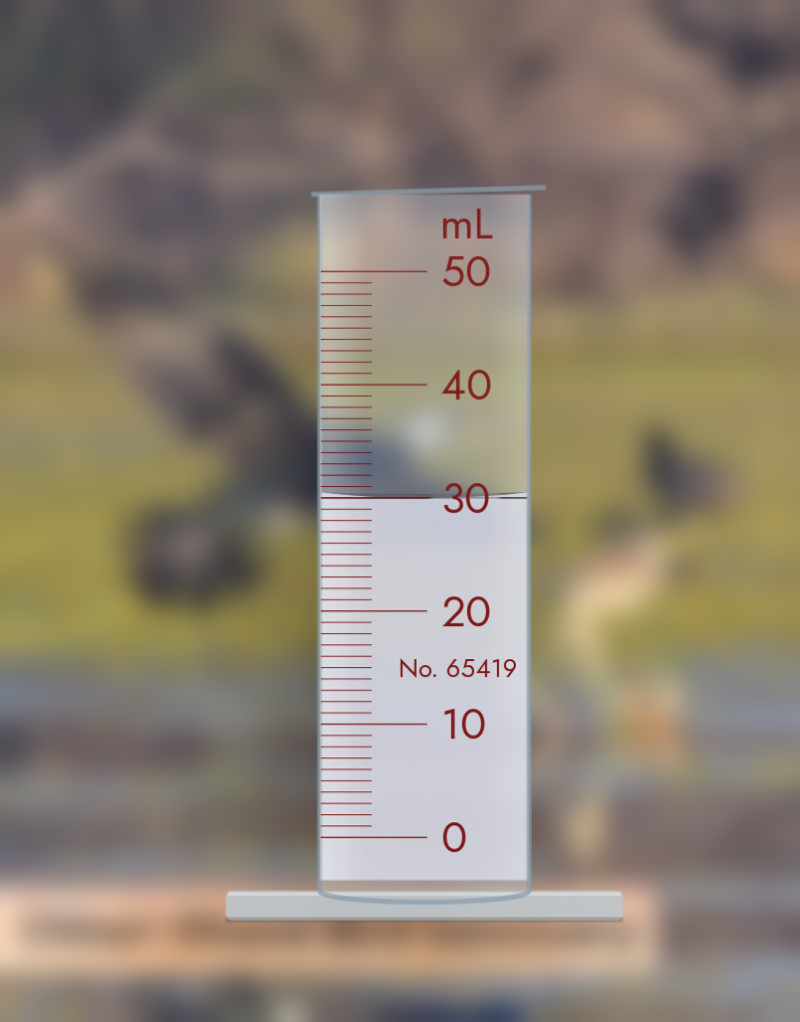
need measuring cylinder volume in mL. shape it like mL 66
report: mL 30
